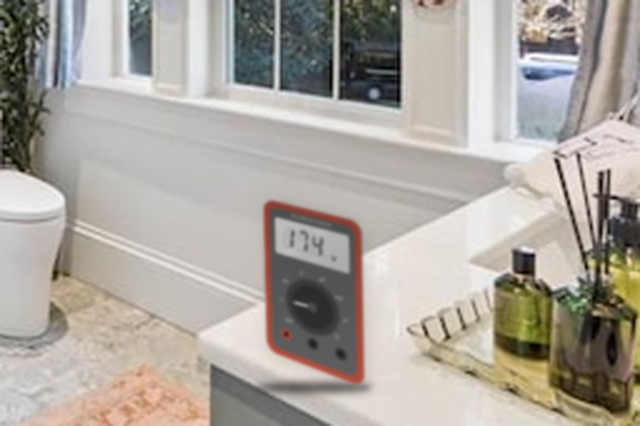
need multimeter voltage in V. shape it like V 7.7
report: V 174
